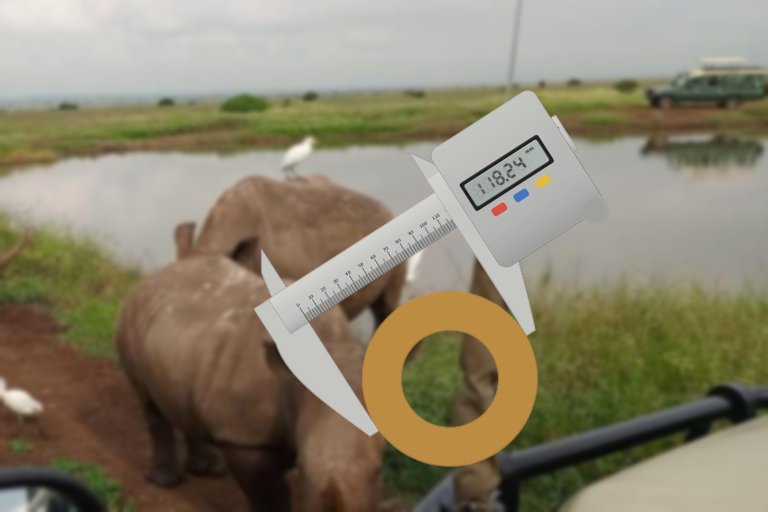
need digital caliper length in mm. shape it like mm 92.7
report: mm 118.24
